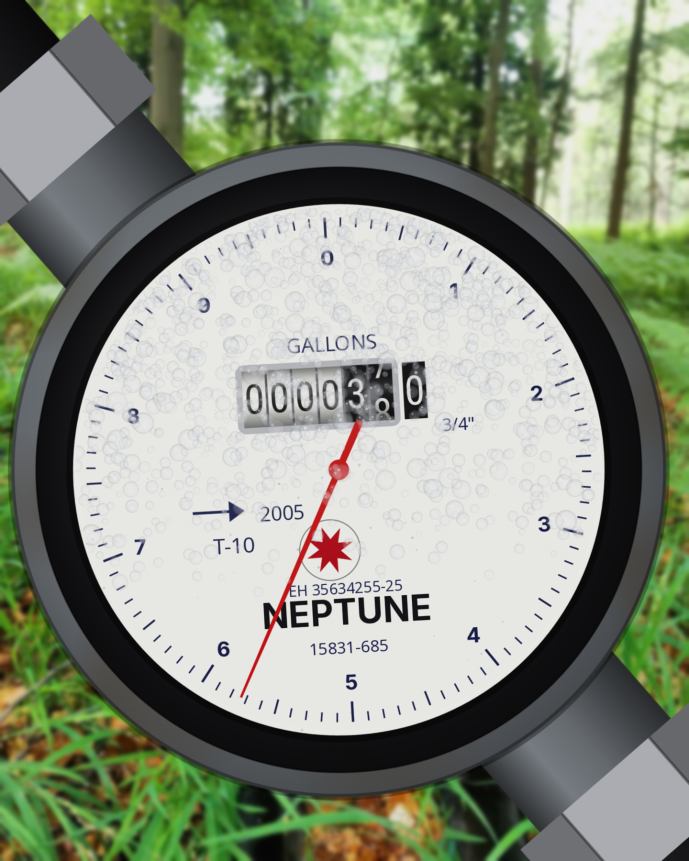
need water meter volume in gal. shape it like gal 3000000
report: gal 375.7
